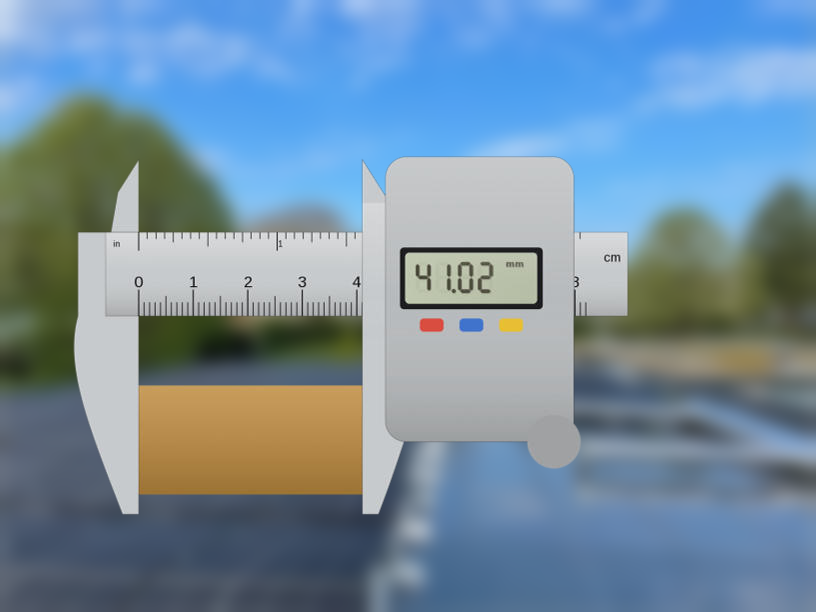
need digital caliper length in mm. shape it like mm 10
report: mm 41.02
